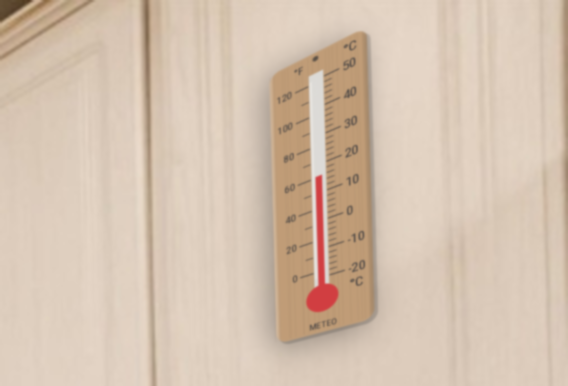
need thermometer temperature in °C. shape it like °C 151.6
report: °C 16
